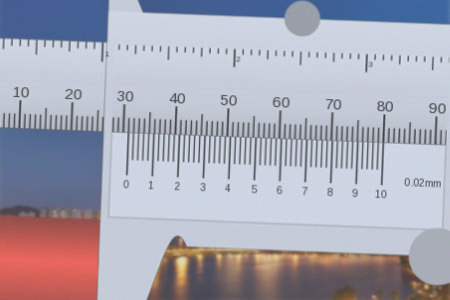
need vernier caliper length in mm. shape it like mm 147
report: mm 31.0
